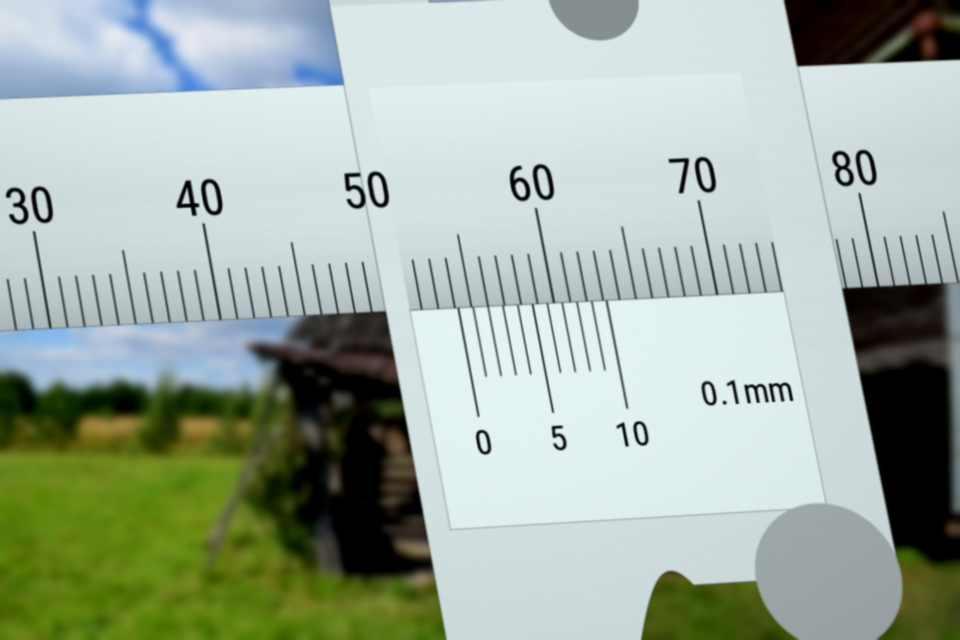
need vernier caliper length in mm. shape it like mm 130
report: mm 54.2
